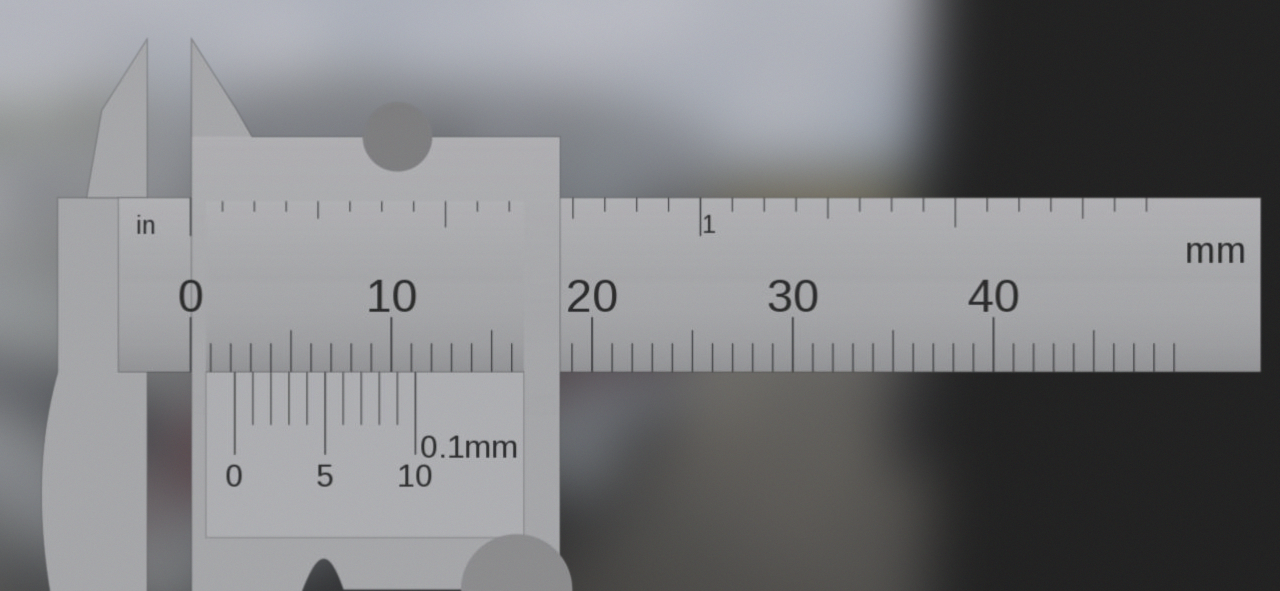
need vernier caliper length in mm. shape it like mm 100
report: mm 2.2
